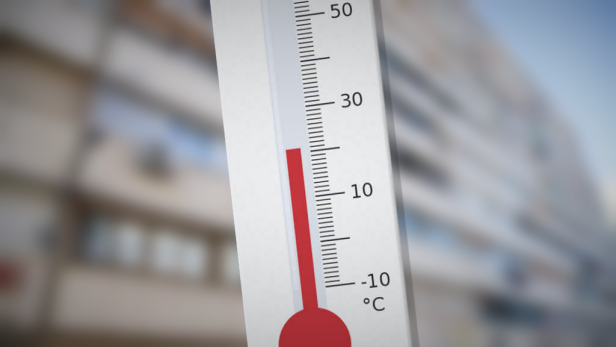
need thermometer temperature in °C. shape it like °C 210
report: °C 21
